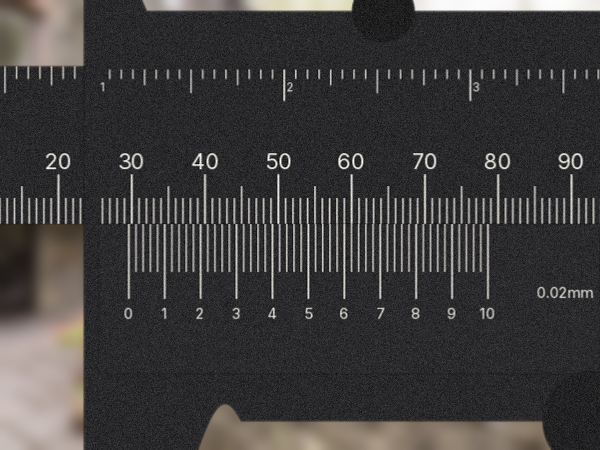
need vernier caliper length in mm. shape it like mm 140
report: mm 29.6
